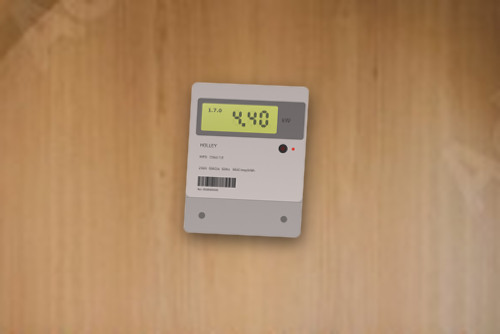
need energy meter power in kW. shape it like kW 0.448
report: kW 4.40
